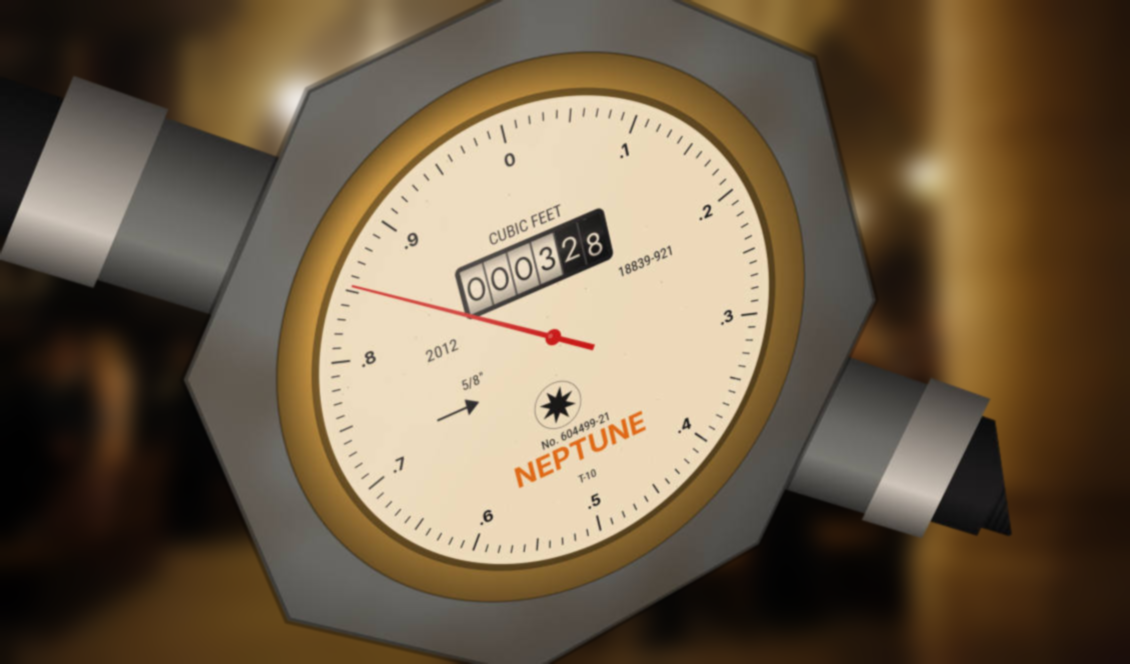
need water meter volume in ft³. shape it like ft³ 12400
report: ft³ 327.85
